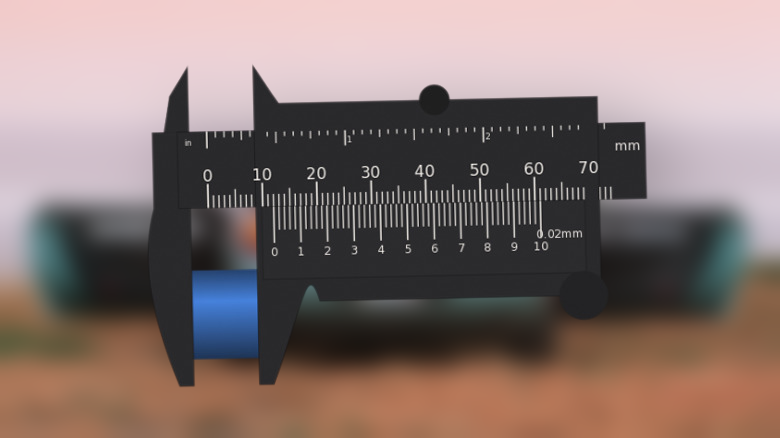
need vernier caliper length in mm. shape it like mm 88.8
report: mm 12.0
